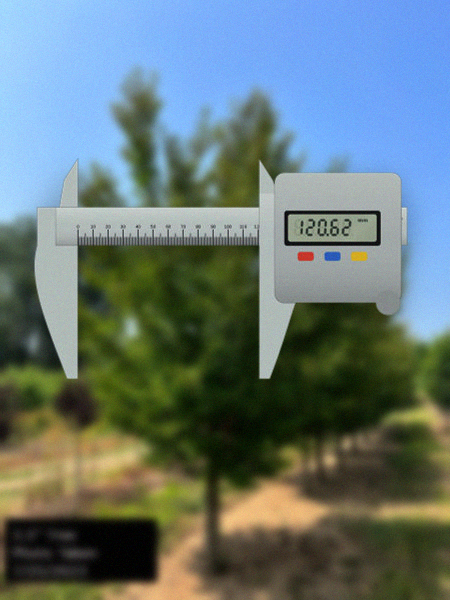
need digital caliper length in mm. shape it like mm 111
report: mm 120.62
